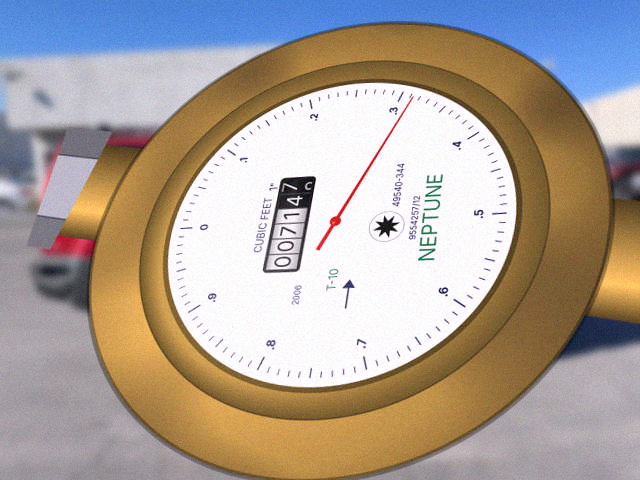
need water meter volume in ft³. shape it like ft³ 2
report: ft³ 7147.31
